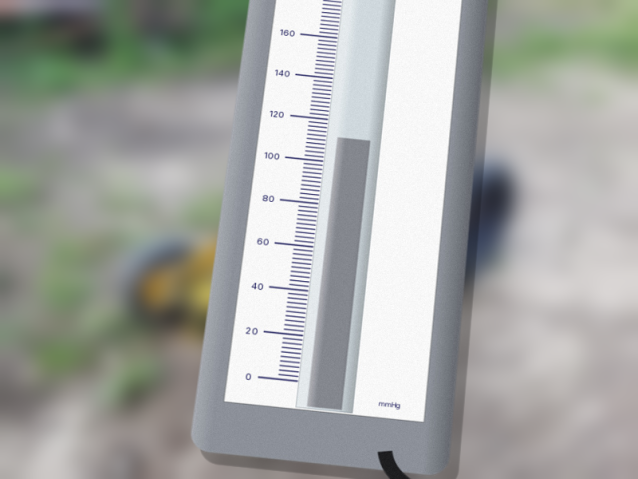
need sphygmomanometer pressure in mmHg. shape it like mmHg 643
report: mmHg 112
